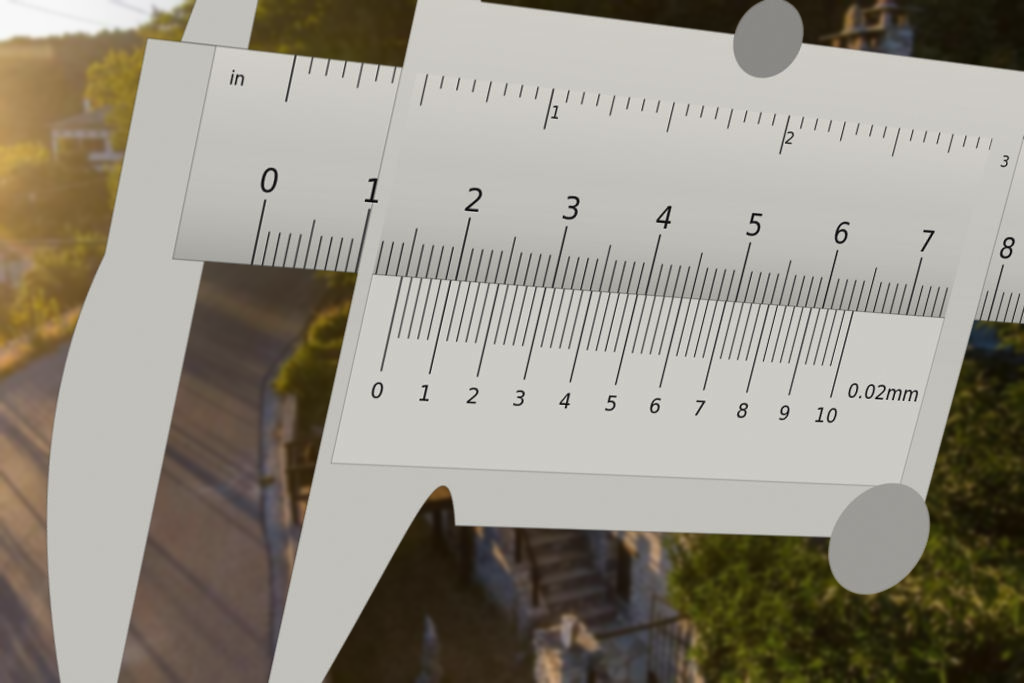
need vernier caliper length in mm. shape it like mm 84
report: mm 14.6
